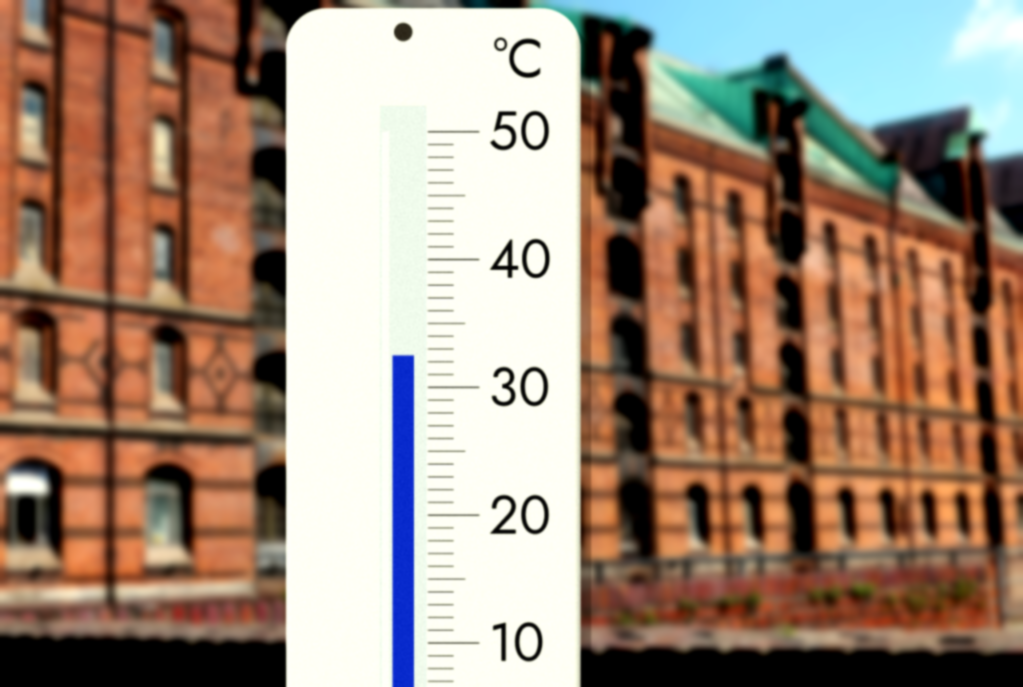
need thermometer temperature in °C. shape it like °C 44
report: °C 32.5
